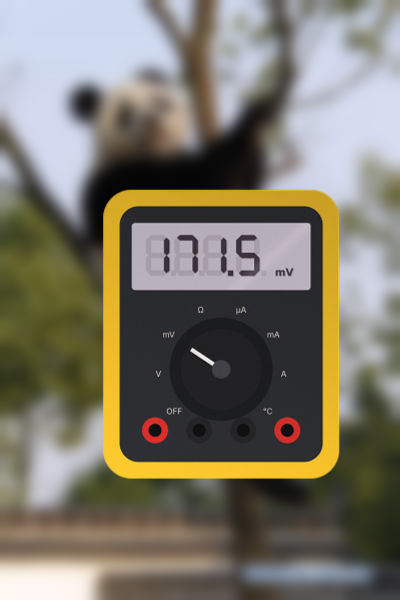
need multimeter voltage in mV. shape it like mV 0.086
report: mV 171.5
